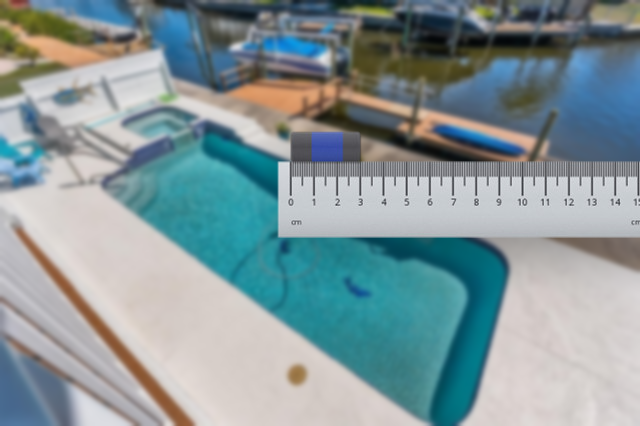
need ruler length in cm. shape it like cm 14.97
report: cm 3
